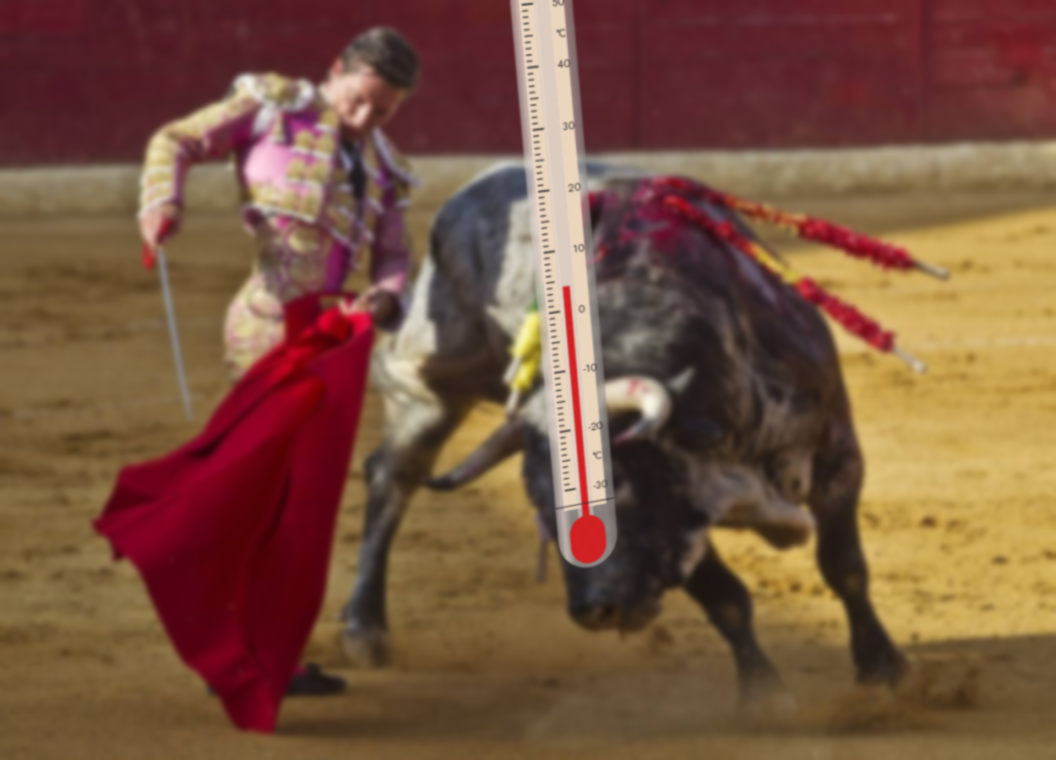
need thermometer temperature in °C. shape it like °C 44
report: °C 4
